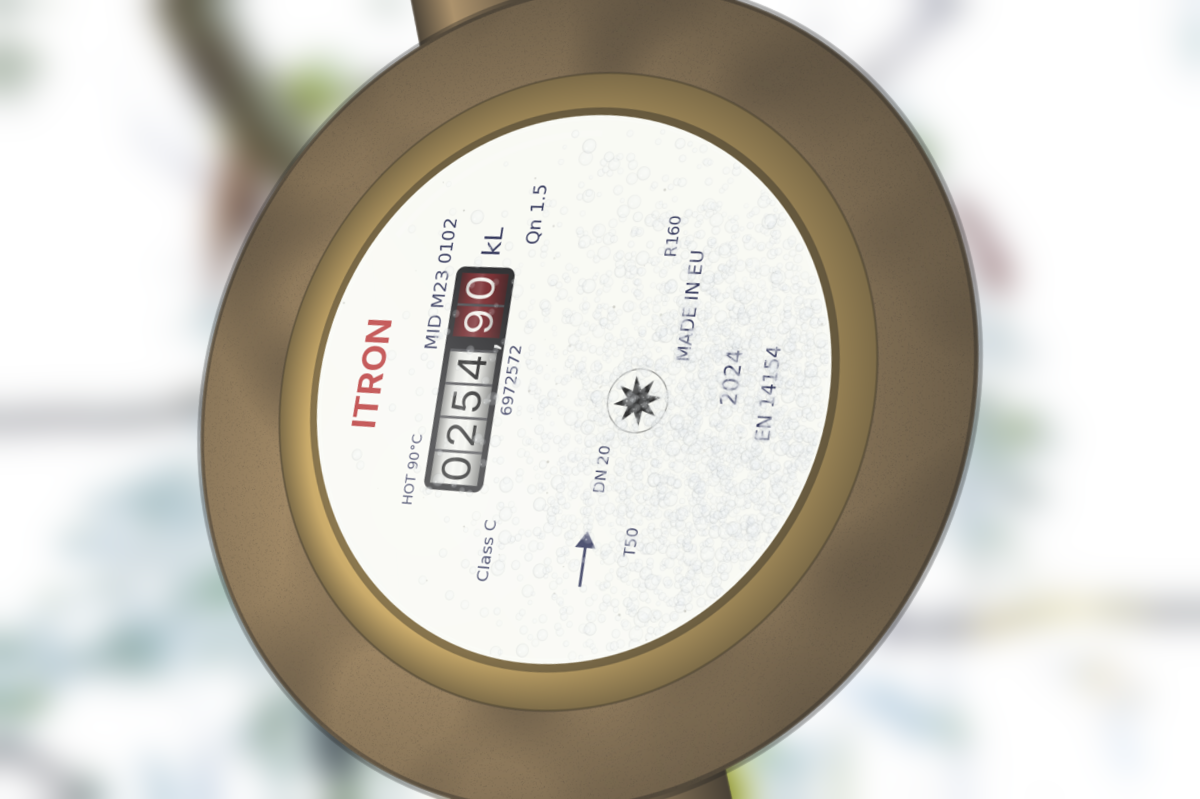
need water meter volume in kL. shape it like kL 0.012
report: kL 254.90
